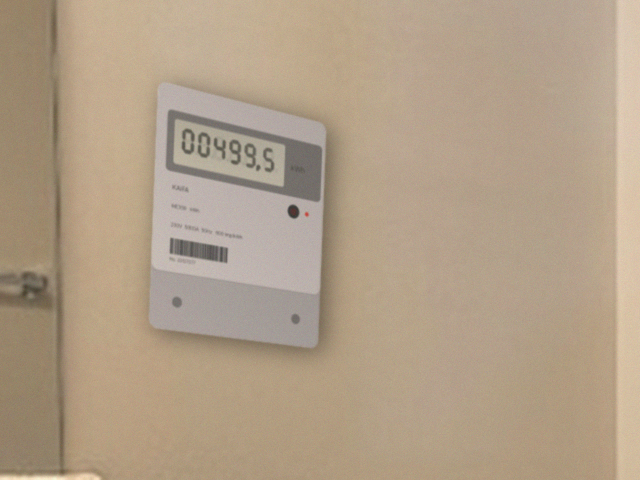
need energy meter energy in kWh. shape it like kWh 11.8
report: kWh 499.5
